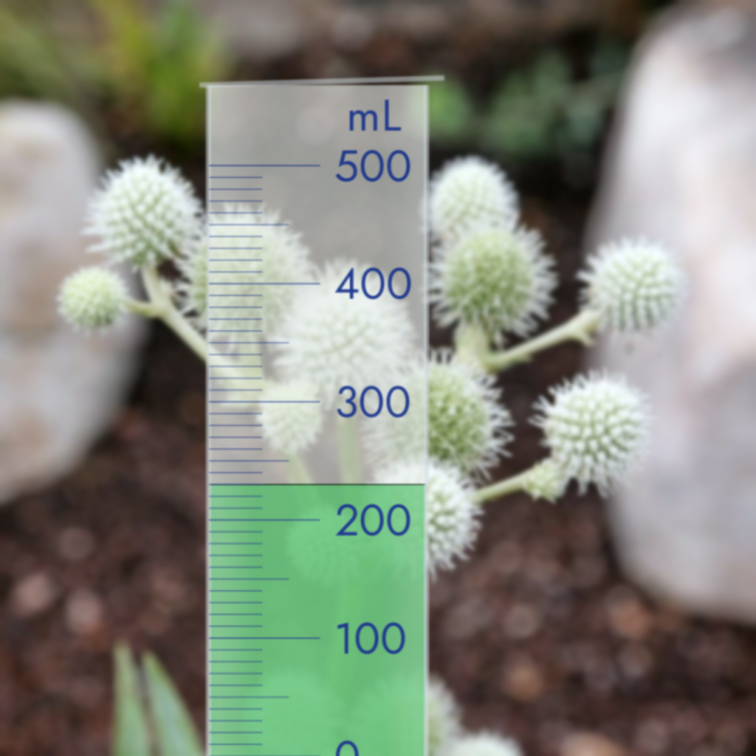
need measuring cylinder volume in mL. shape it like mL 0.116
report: mL 230
